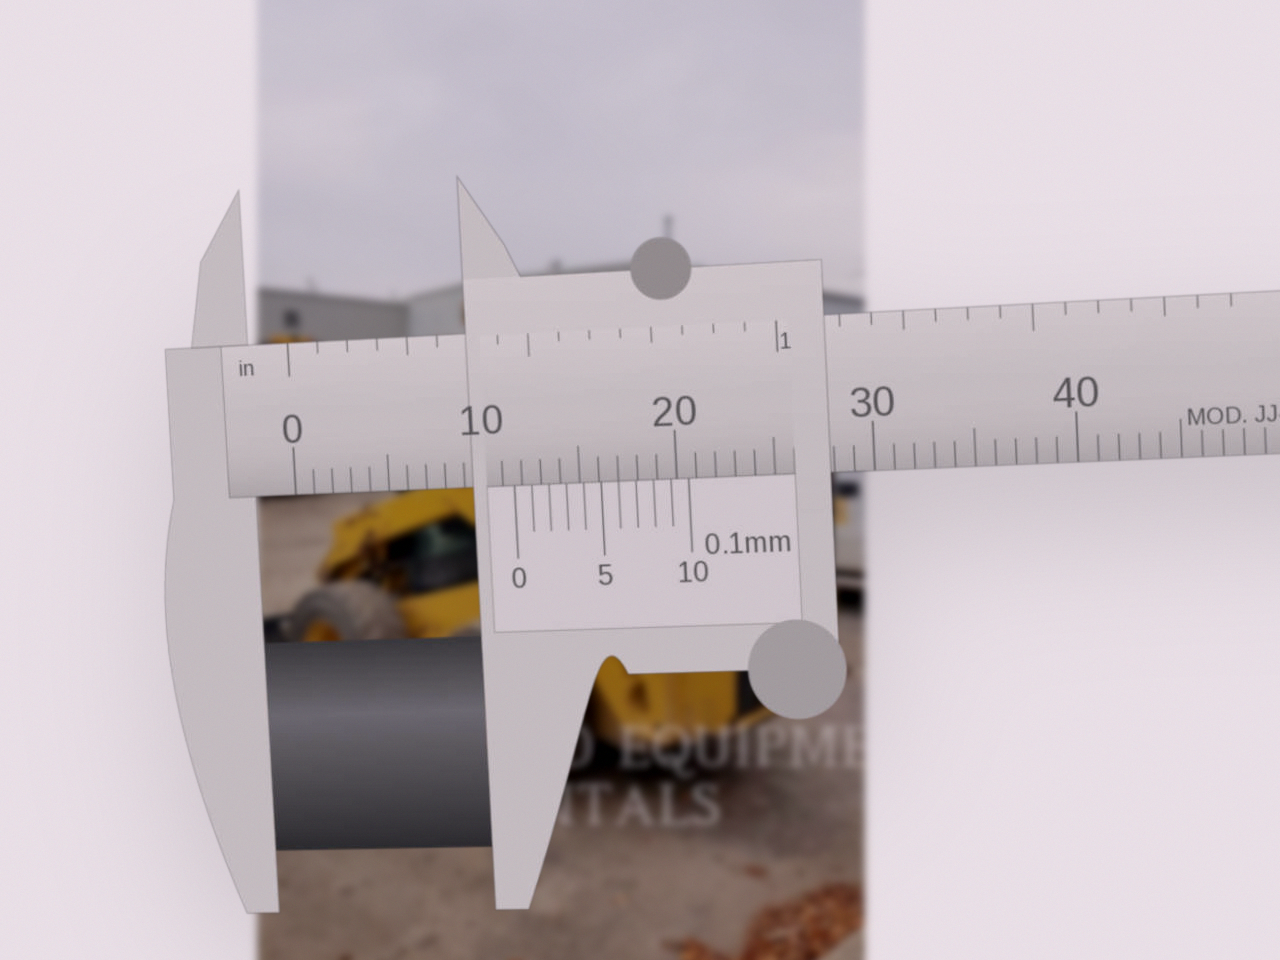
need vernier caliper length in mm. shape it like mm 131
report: mm 11.6
